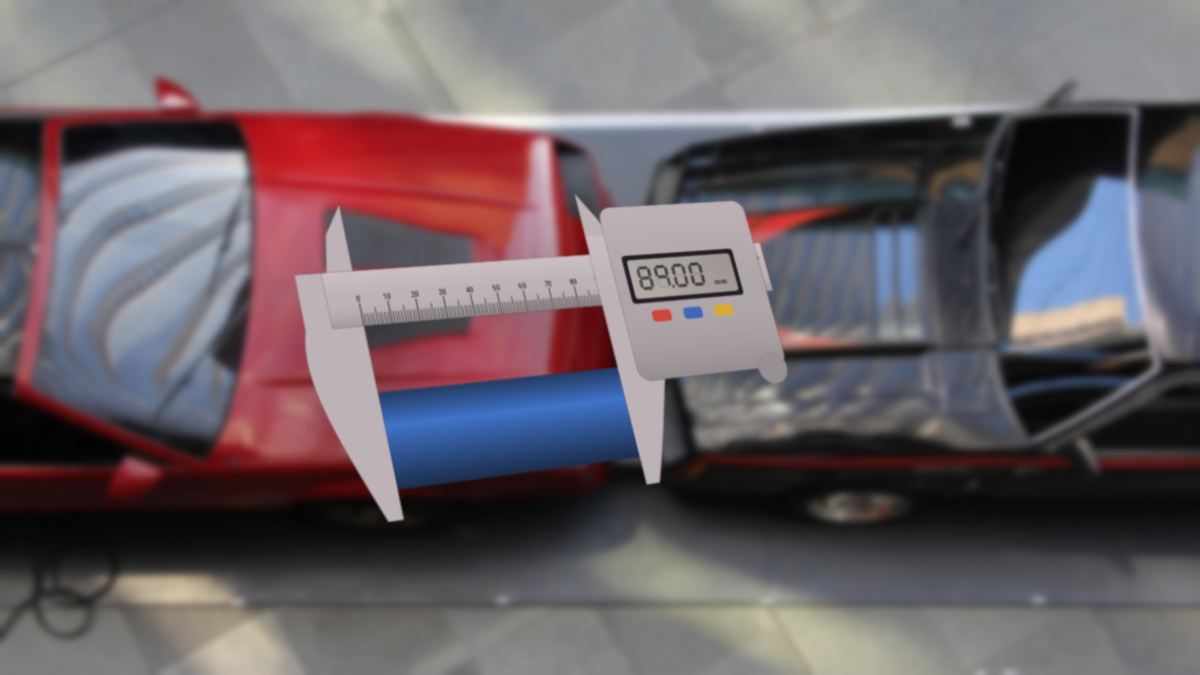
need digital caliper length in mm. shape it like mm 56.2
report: mm 89.00
